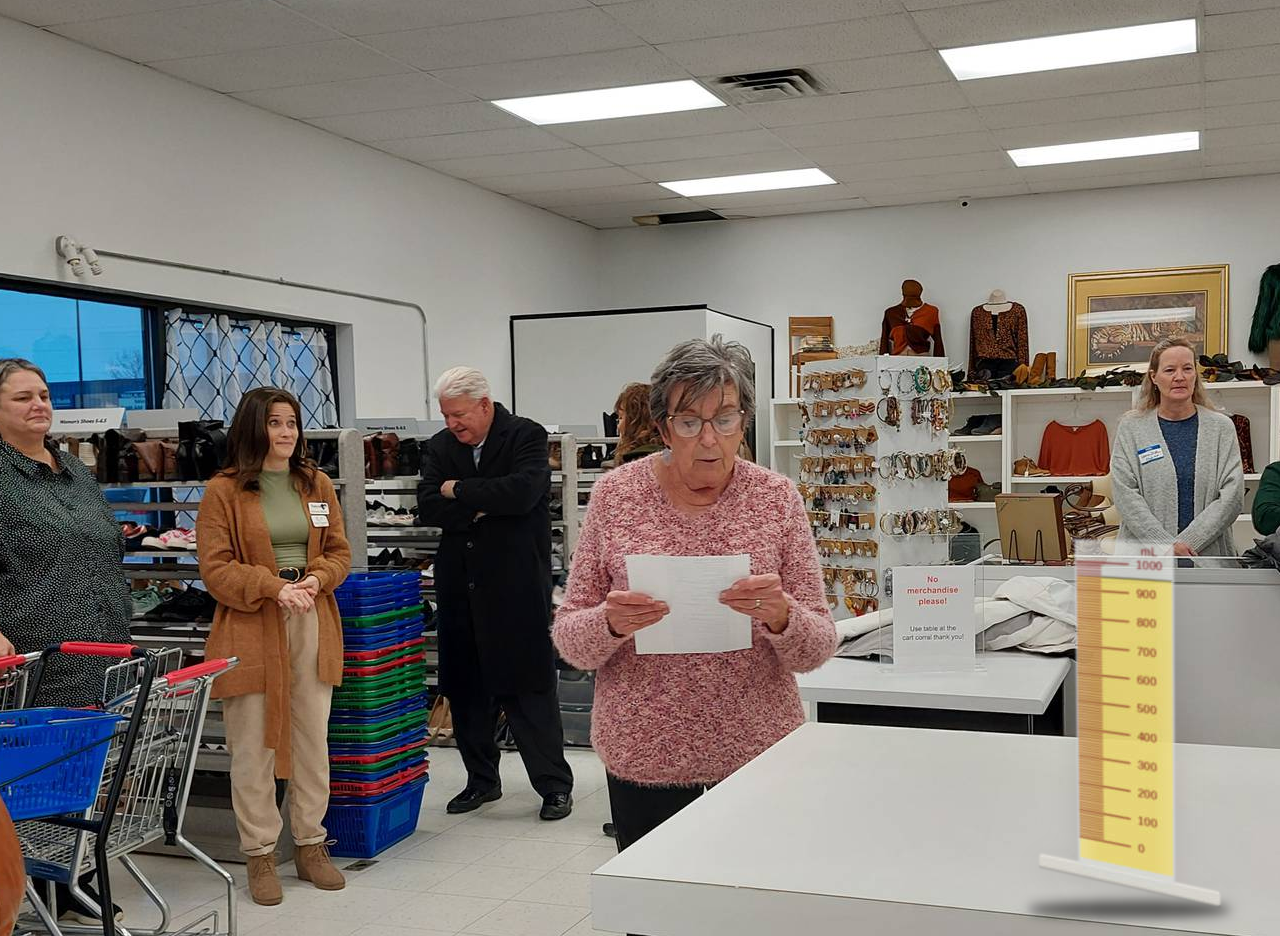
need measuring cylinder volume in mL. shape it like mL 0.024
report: mL 950
